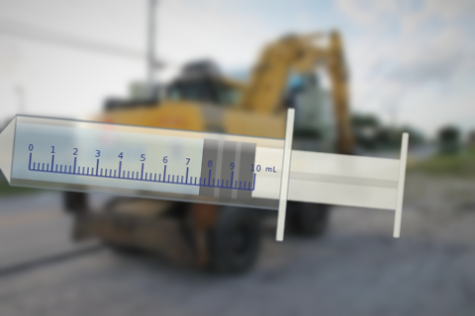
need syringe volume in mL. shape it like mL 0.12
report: mL 7.6
